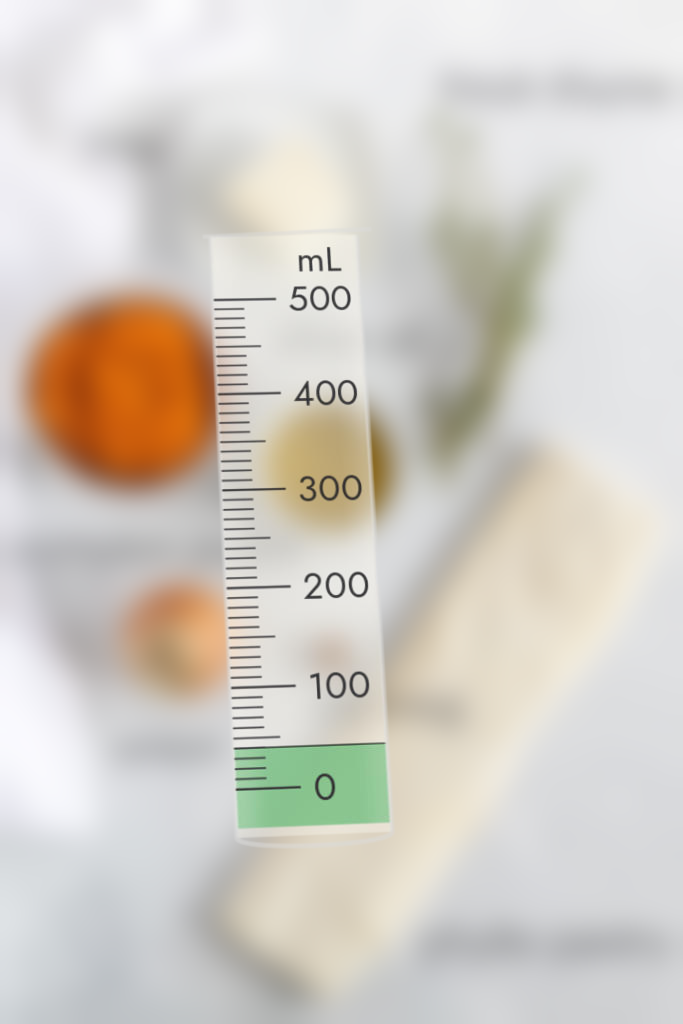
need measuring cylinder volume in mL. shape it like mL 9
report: mL 40
